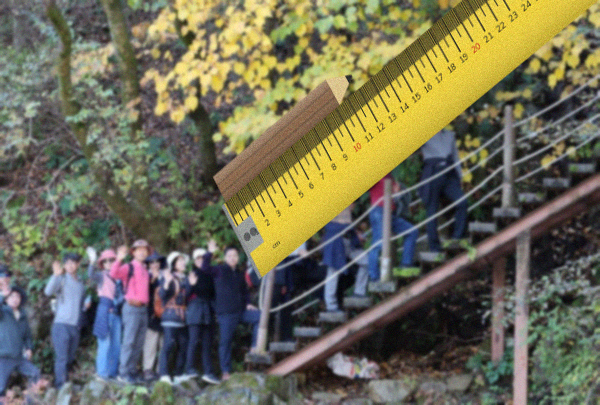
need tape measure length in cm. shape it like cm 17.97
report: cm 12
